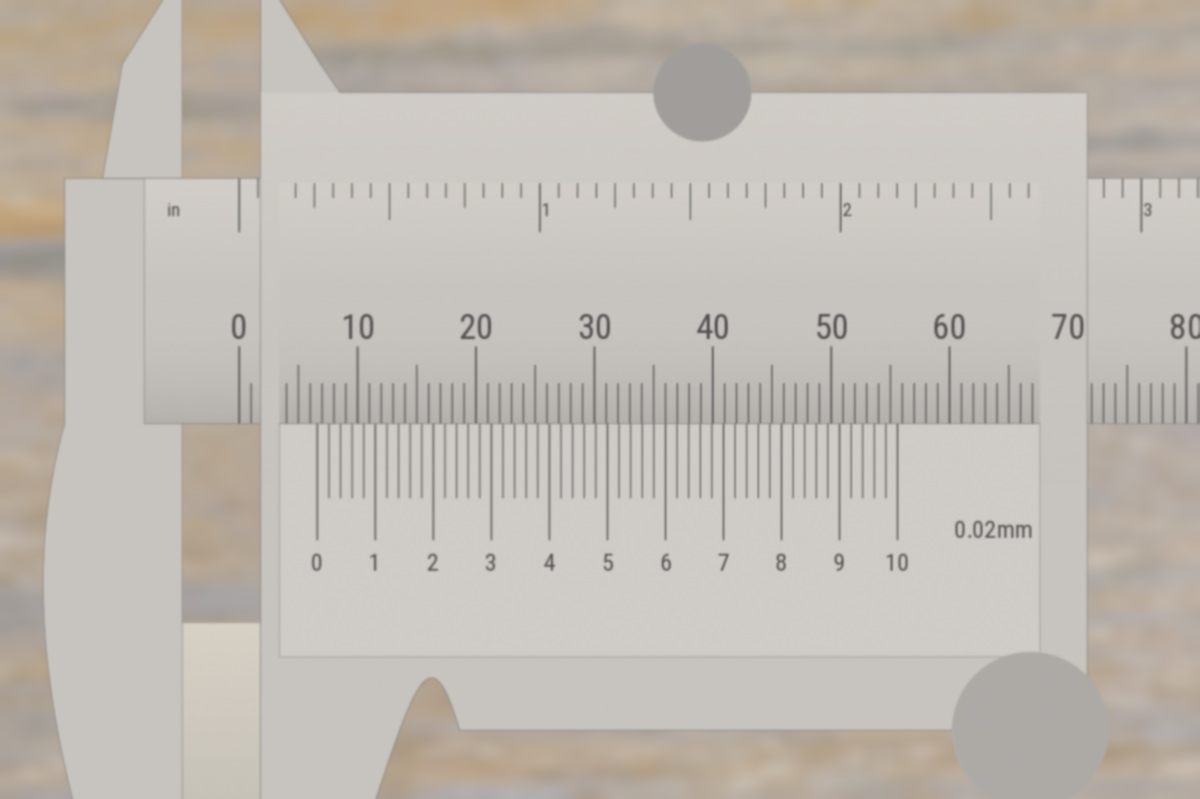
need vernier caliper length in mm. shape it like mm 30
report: mm 6.6
